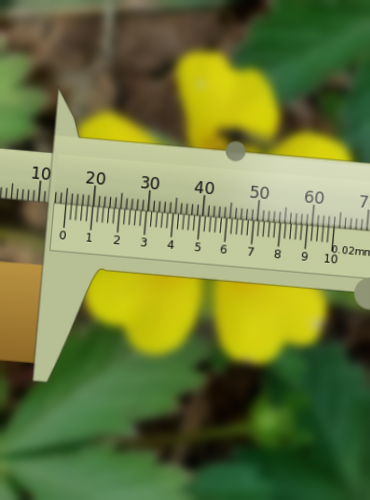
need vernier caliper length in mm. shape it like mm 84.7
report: mm 15.0
